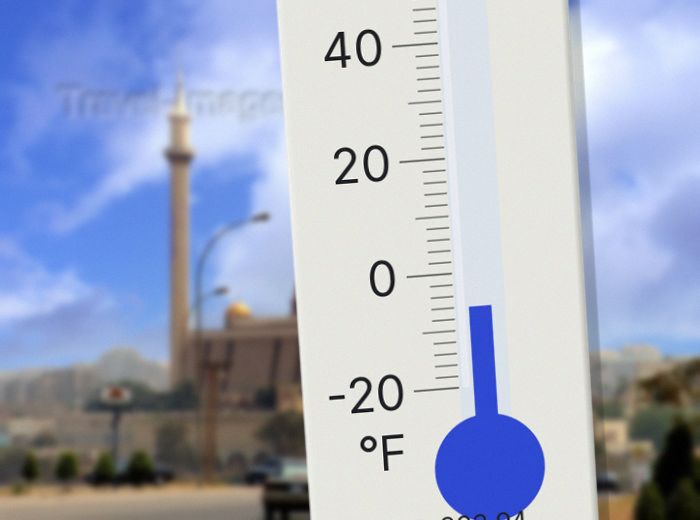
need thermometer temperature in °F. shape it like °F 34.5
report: °F -6
